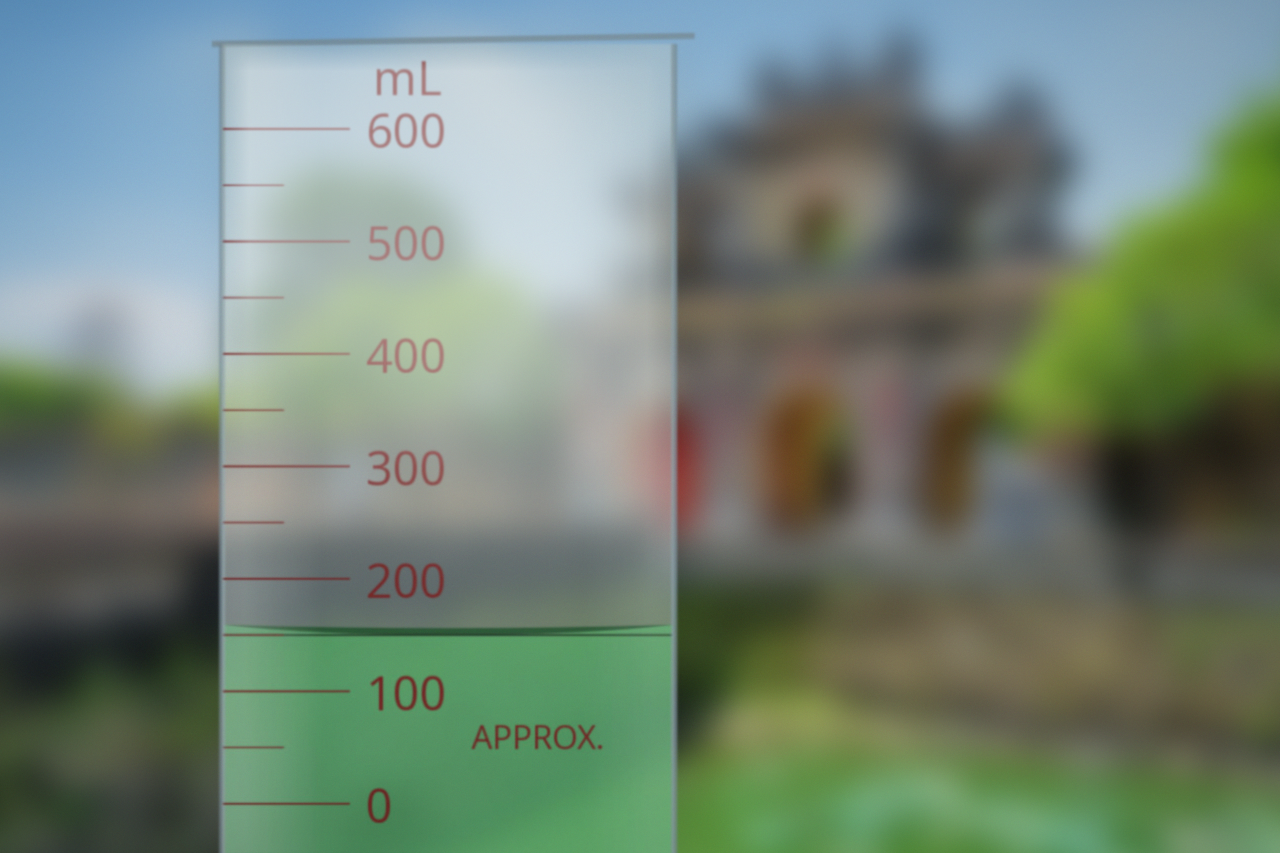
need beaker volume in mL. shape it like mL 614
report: mL 150
